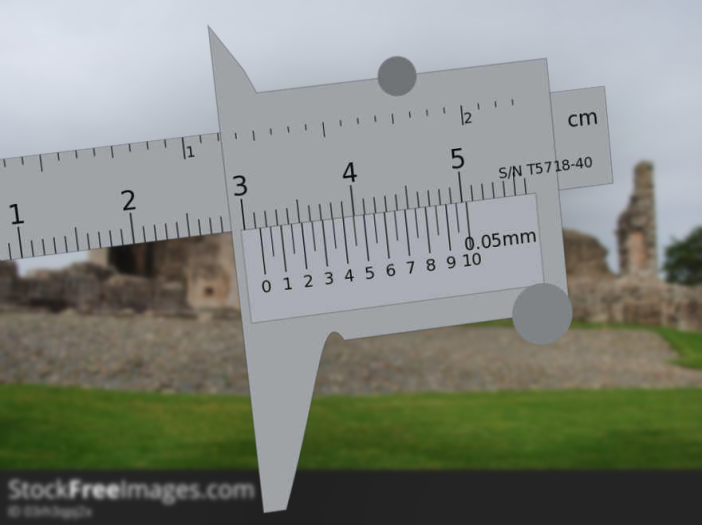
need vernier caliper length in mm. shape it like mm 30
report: mm 31.4
